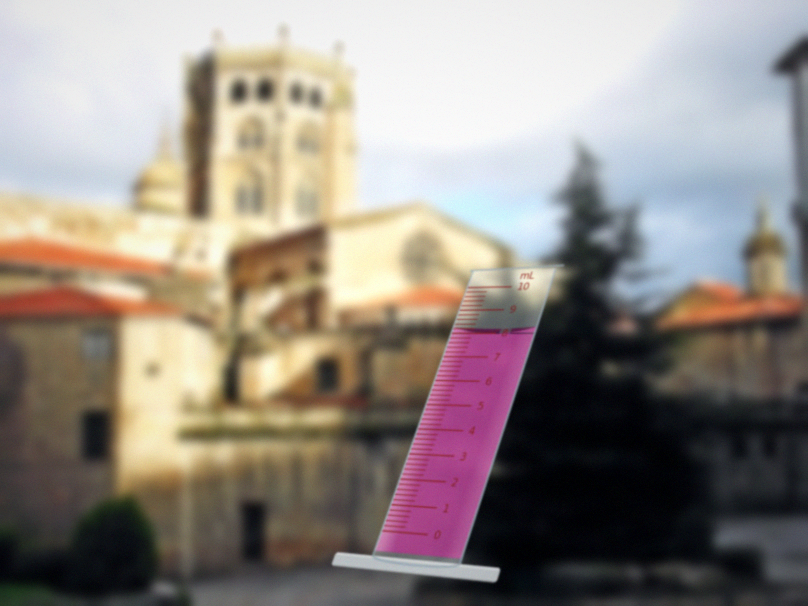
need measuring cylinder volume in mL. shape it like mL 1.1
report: mL 8
